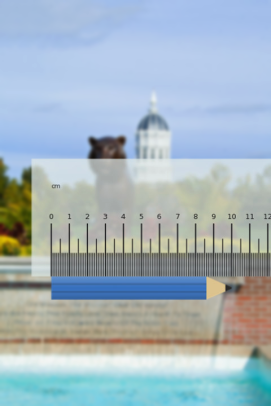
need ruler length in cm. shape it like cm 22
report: cm 10
